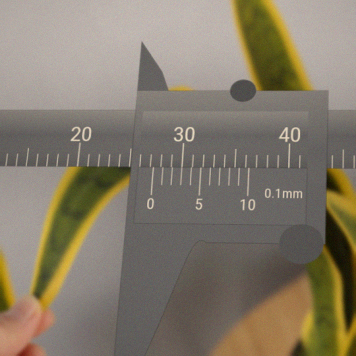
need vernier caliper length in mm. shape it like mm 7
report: mm 27.3
